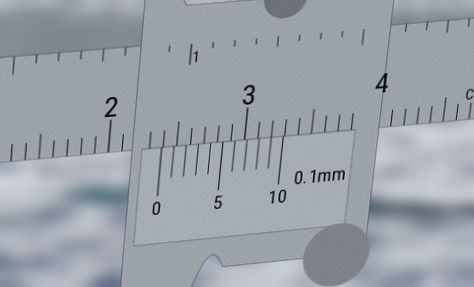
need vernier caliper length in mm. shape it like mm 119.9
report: mm 23.9
